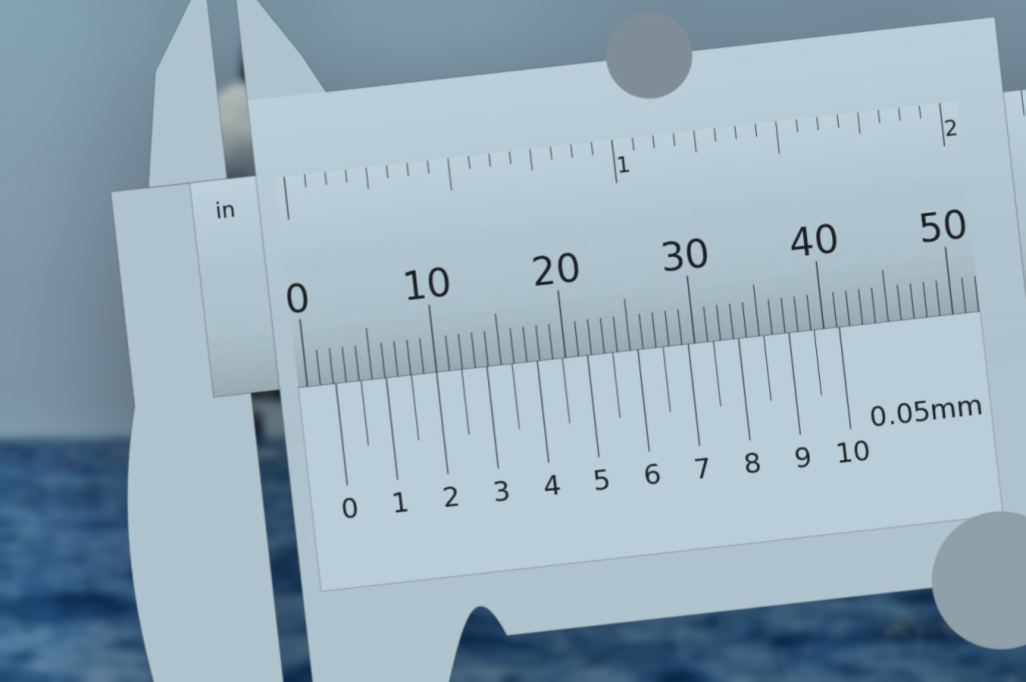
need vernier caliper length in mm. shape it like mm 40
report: mm 2.2
